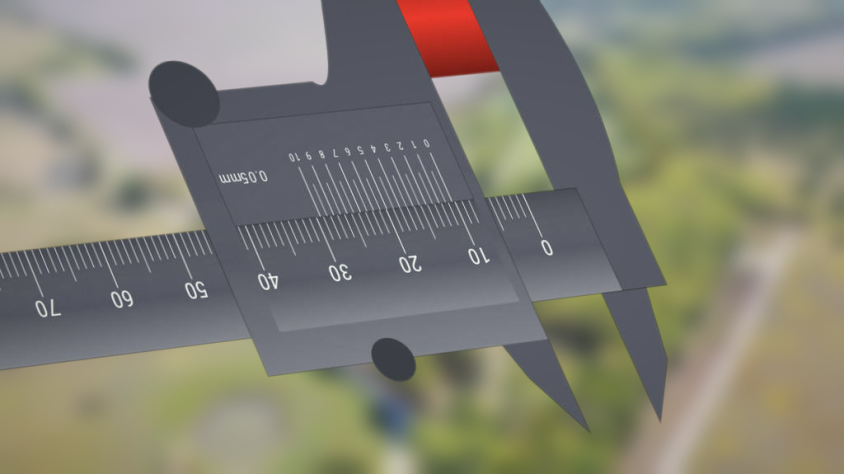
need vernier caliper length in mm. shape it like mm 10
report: mm 10.4
